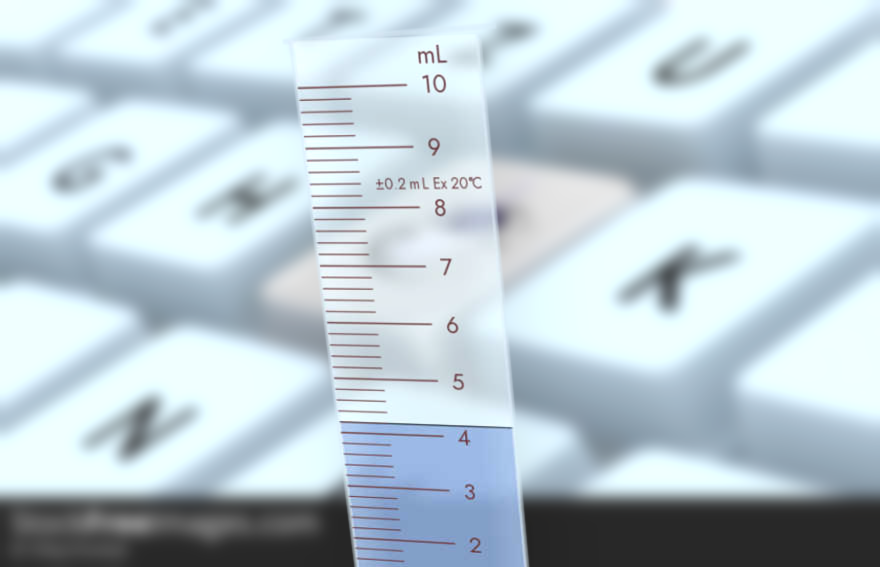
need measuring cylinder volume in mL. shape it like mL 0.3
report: mL 4.2
